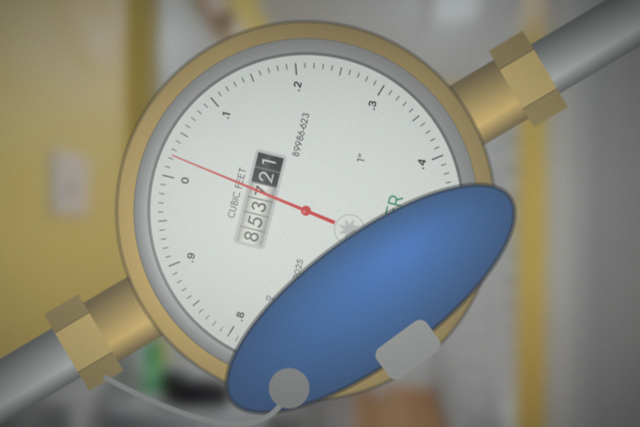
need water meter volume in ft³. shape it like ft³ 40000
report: ft³ 853721.02
